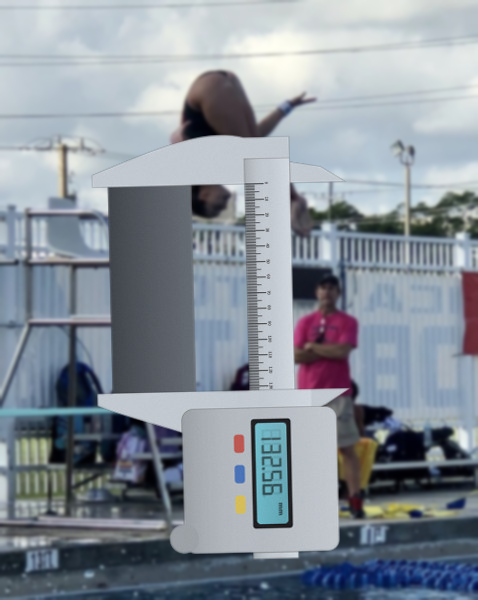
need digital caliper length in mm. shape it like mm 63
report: mm 132.56
